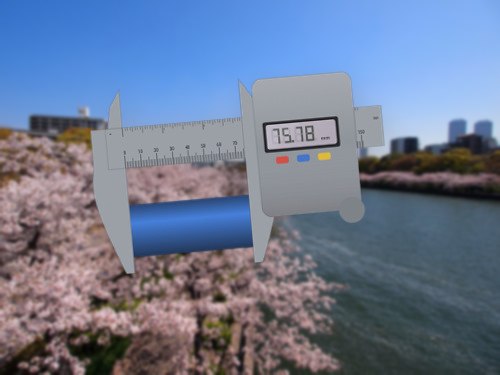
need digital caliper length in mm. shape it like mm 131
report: mm 75.78
